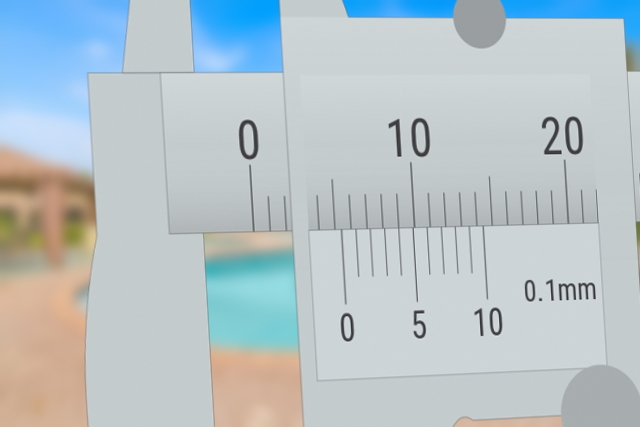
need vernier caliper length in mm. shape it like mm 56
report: mm 5.4
